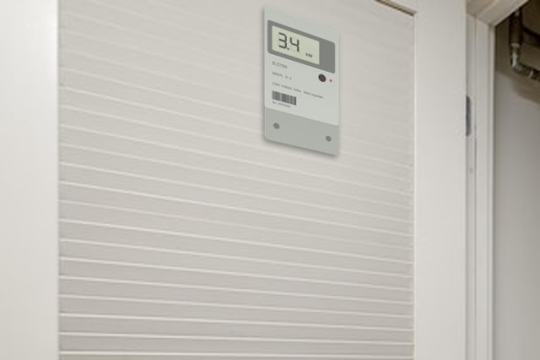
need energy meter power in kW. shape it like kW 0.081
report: kW 3.4
